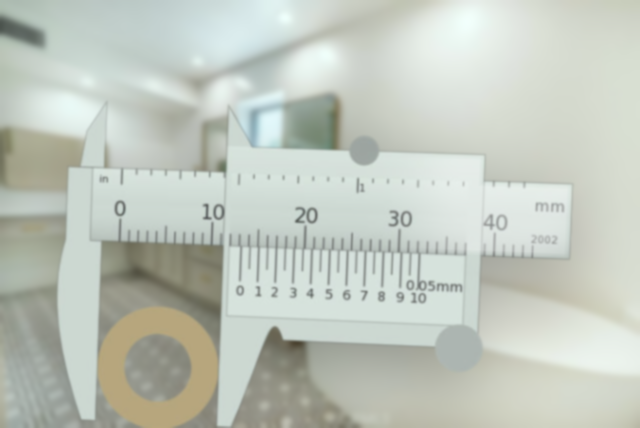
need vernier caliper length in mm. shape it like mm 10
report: mm 13.2
